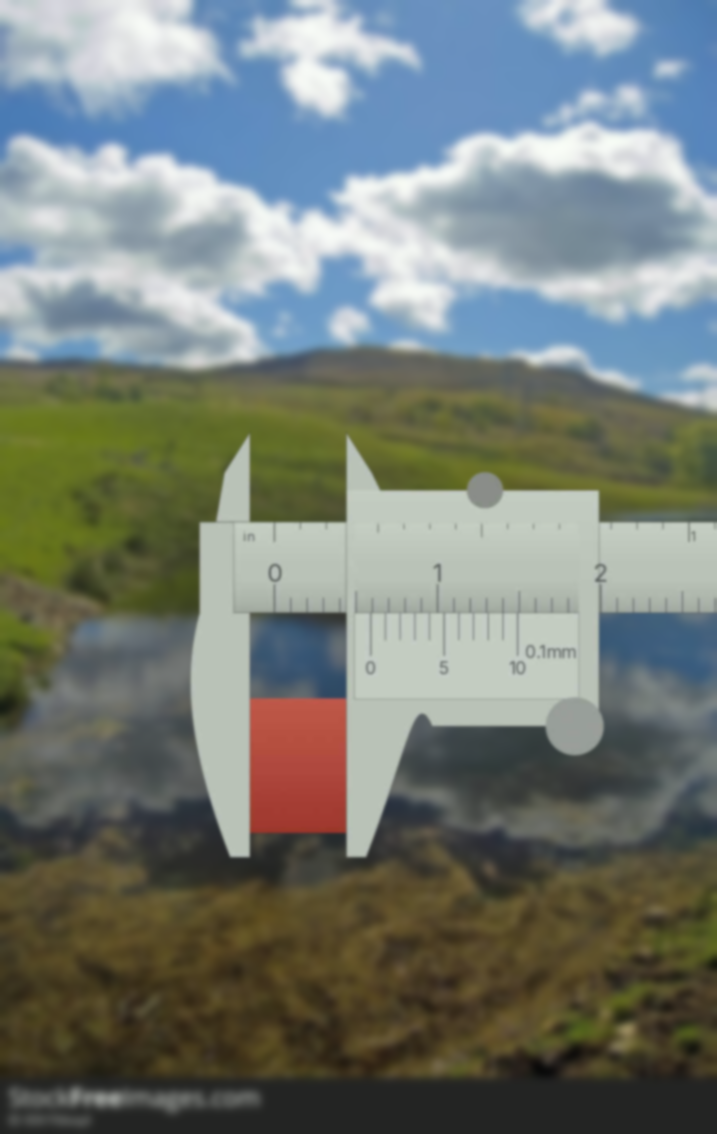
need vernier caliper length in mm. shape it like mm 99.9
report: mm 5.9
